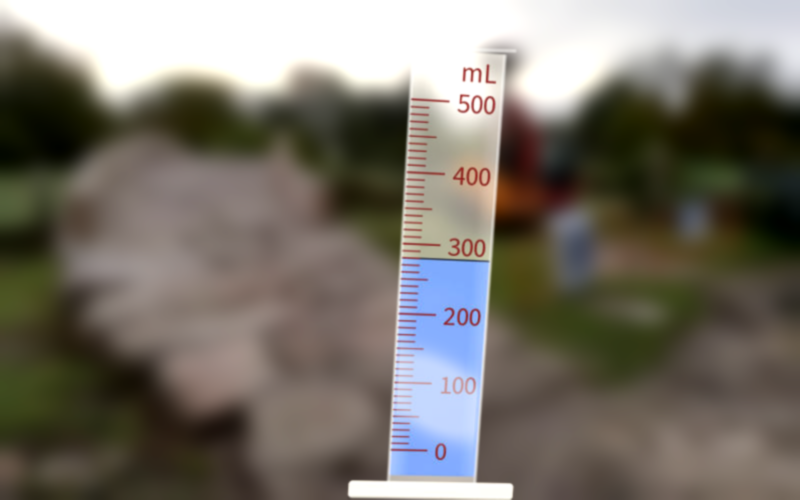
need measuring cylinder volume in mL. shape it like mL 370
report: mL 280
